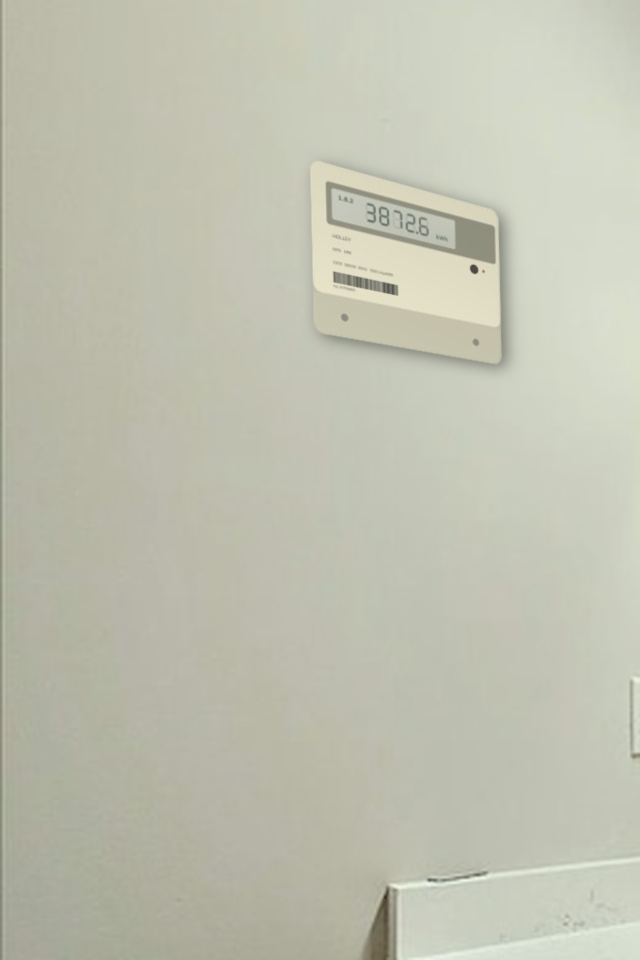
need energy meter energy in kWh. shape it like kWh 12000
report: kWh 3872.6
